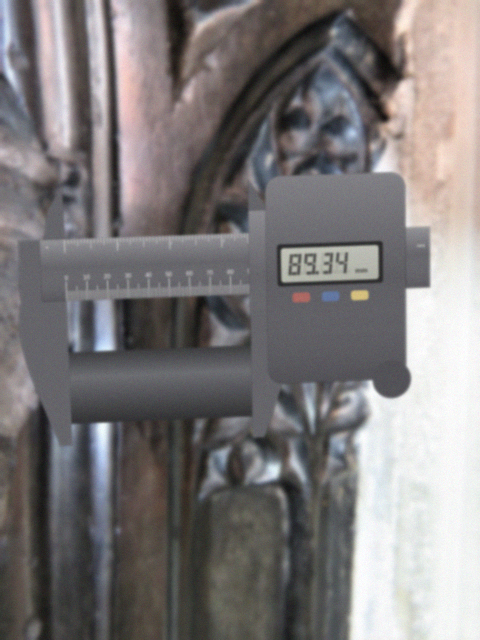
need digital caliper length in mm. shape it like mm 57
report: mm 89.34
